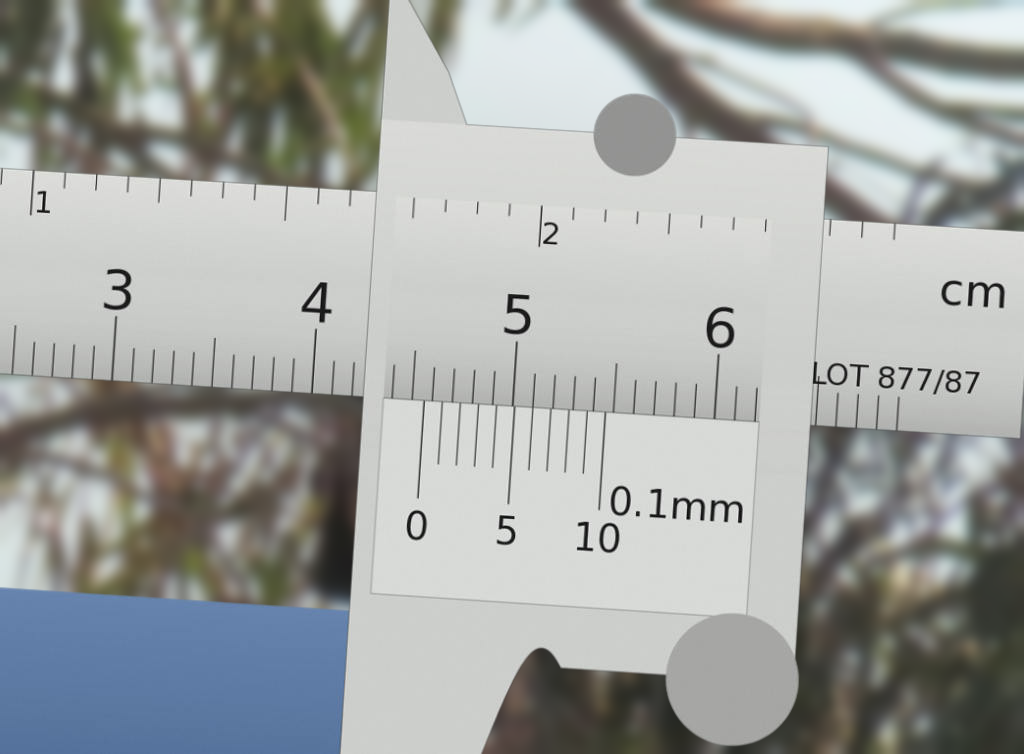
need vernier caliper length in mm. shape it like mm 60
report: mm 45.6
